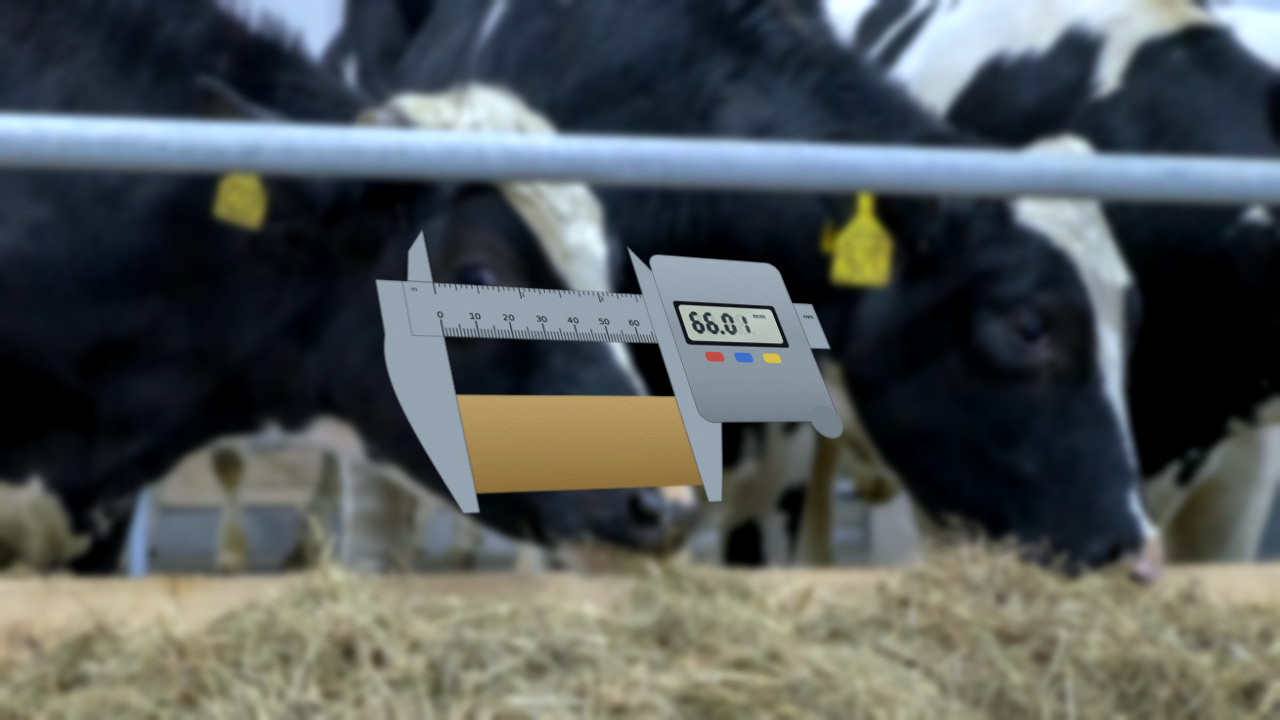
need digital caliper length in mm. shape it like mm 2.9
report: mm 66.01
